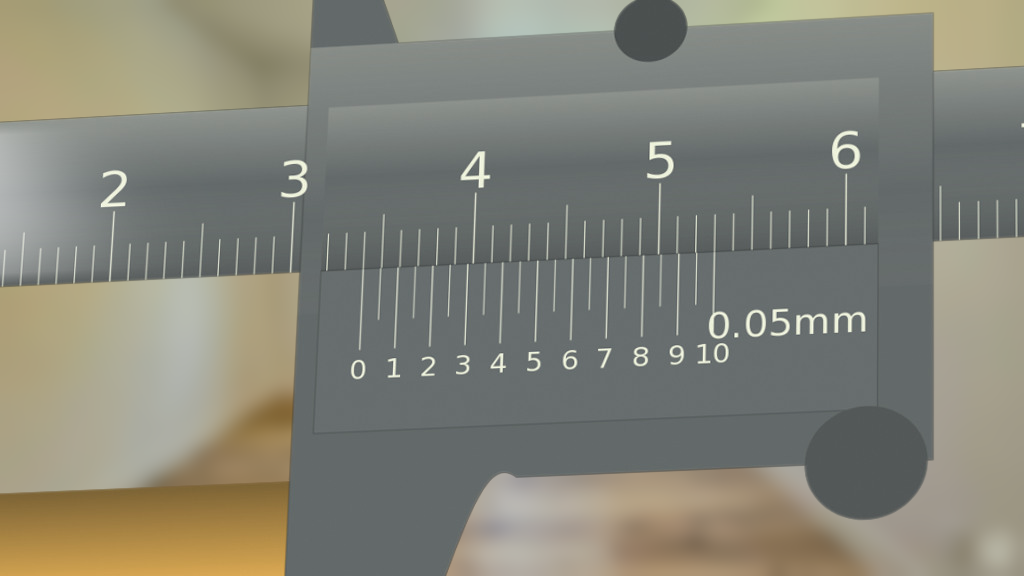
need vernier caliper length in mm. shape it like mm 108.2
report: mm 34.0
